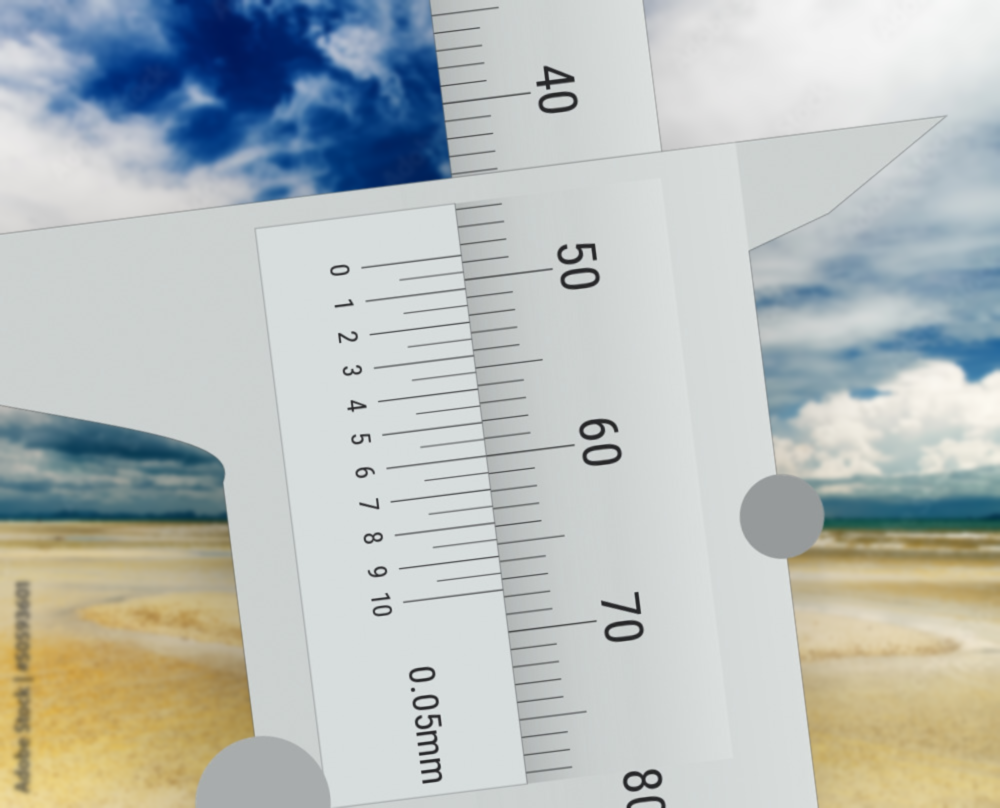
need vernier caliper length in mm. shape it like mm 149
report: mm 48.6
